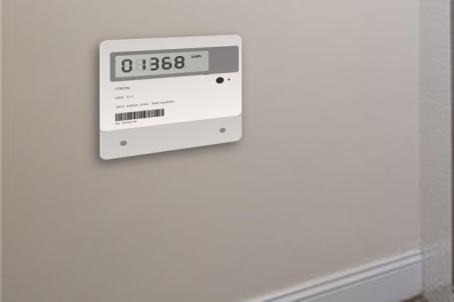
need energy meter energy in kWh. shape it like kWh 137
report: kWh 1368
